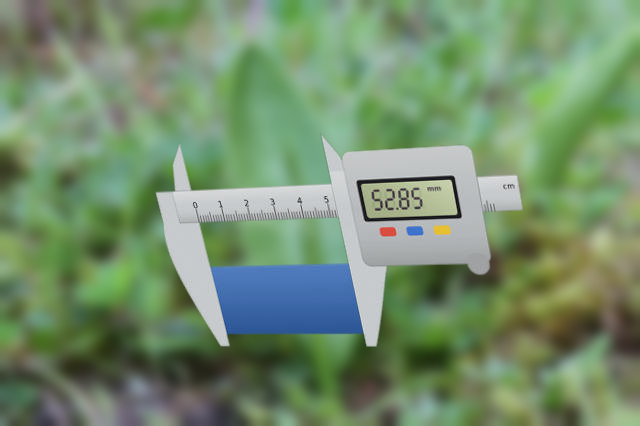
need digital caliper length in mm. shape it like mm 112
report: mm 52.85
